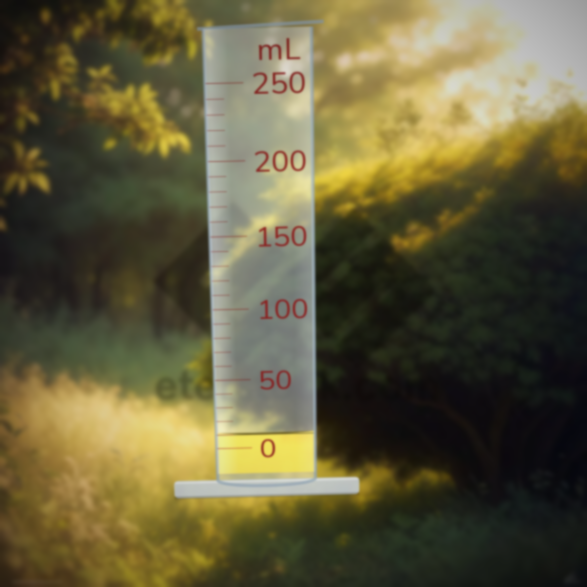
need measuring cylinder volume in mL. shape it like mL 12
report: mL 10
